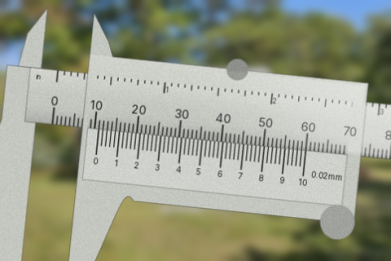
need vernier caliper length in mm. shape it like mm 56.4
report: mm 11.0
